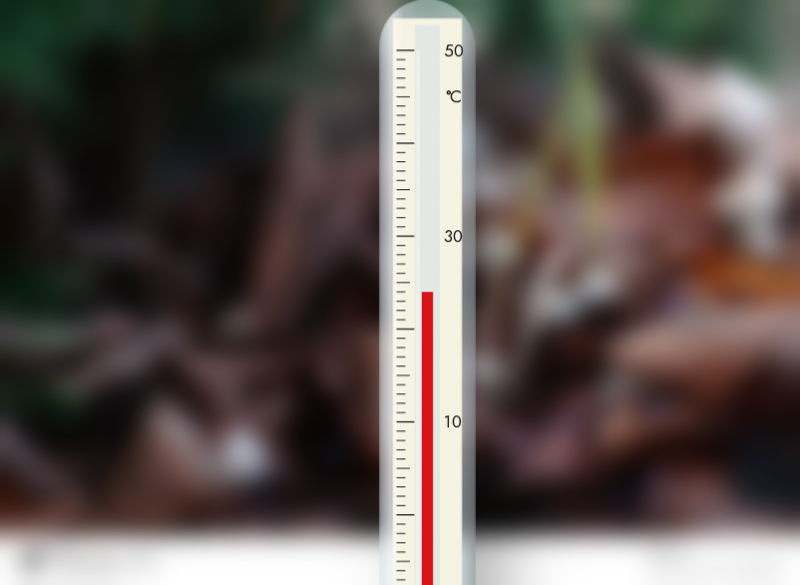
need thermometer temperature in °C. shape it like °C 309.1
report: °C 24
